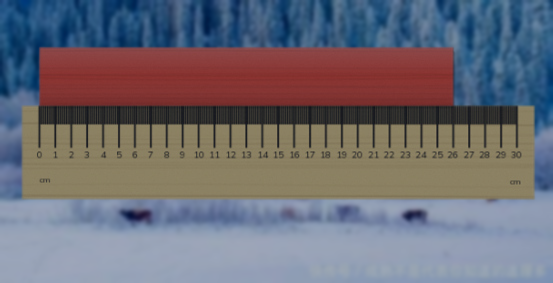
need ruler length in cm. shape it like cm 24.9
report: cm 26
